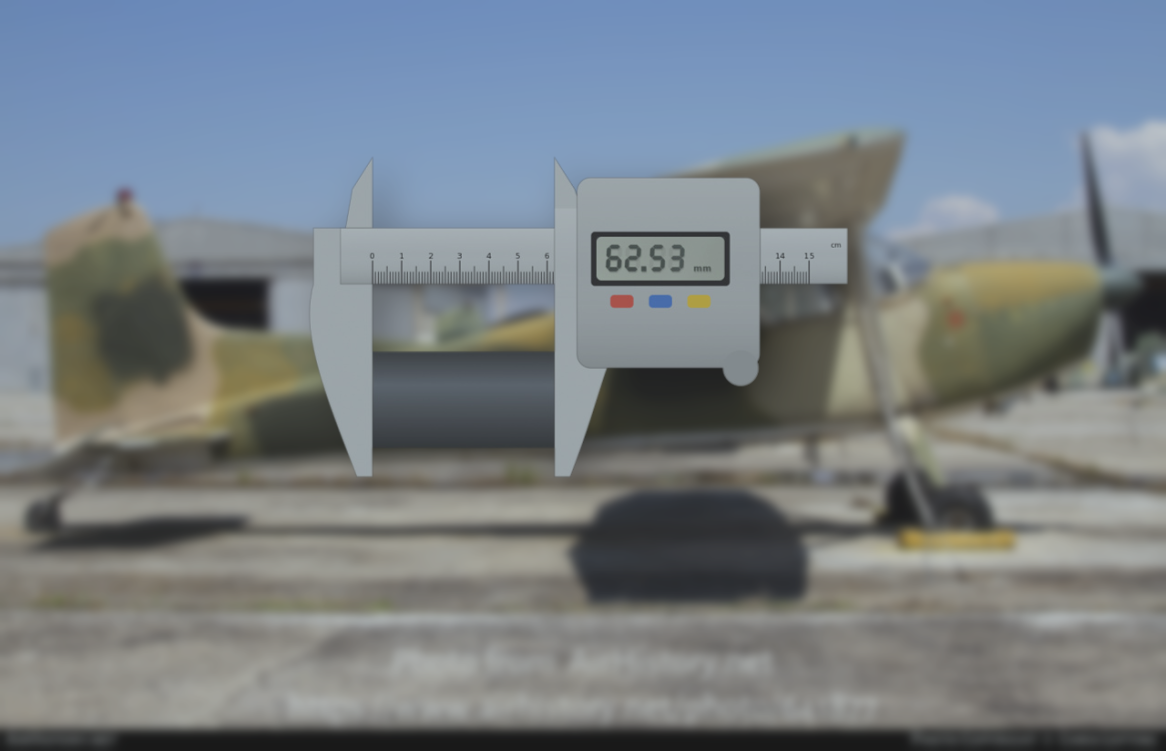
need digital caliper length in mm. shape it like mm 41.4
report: mm 62.53
